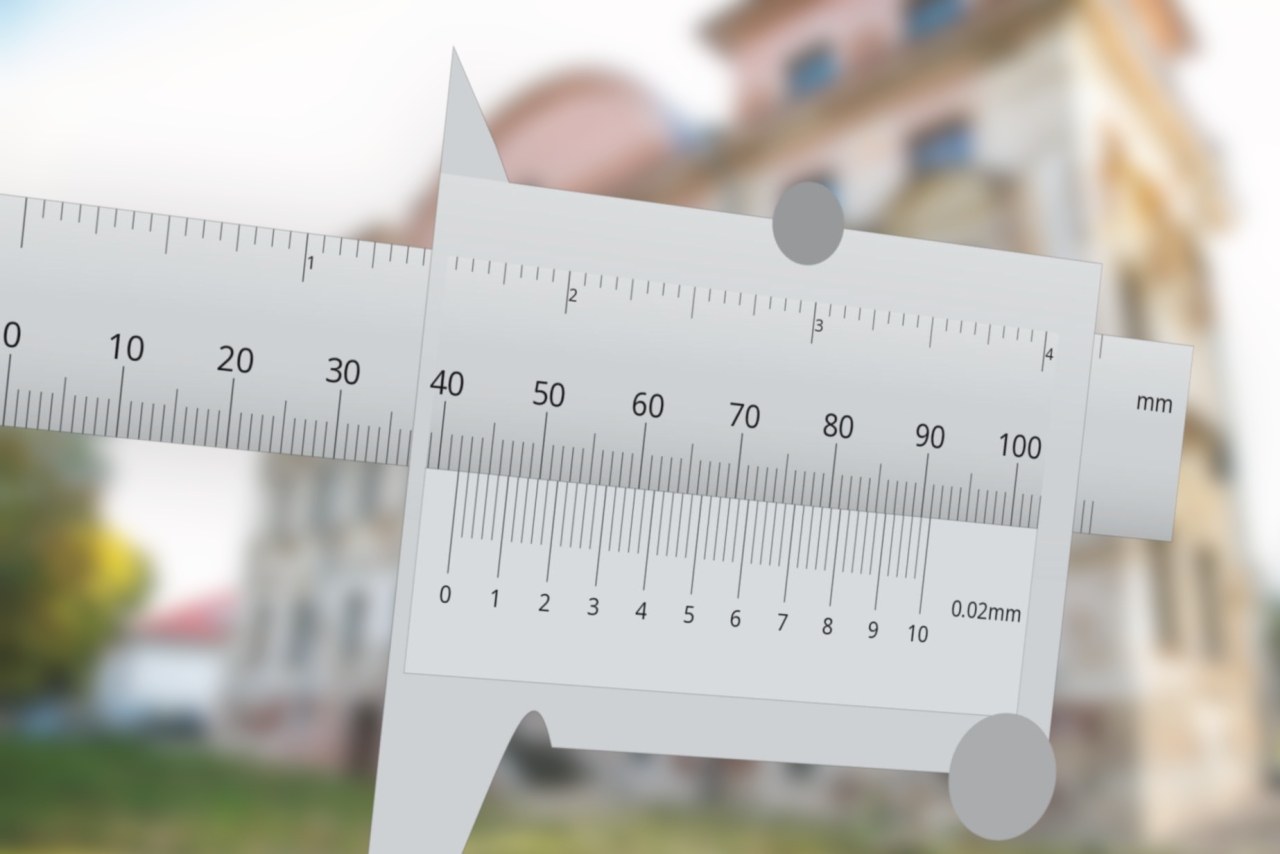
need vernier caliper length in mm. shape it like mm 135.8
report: mm 42.0
